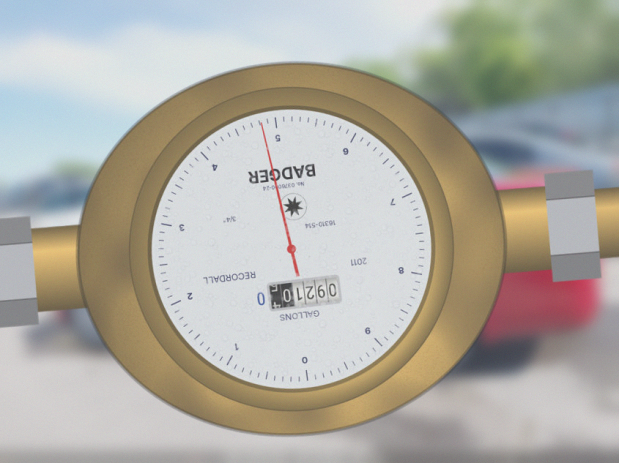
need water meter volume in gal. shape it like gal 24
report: gal 921044.8
